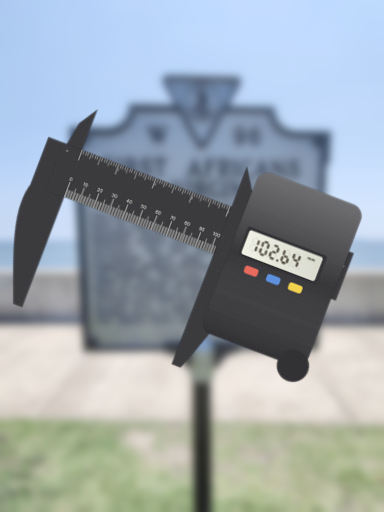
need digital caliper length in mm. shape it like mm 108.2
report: mm 102.64
